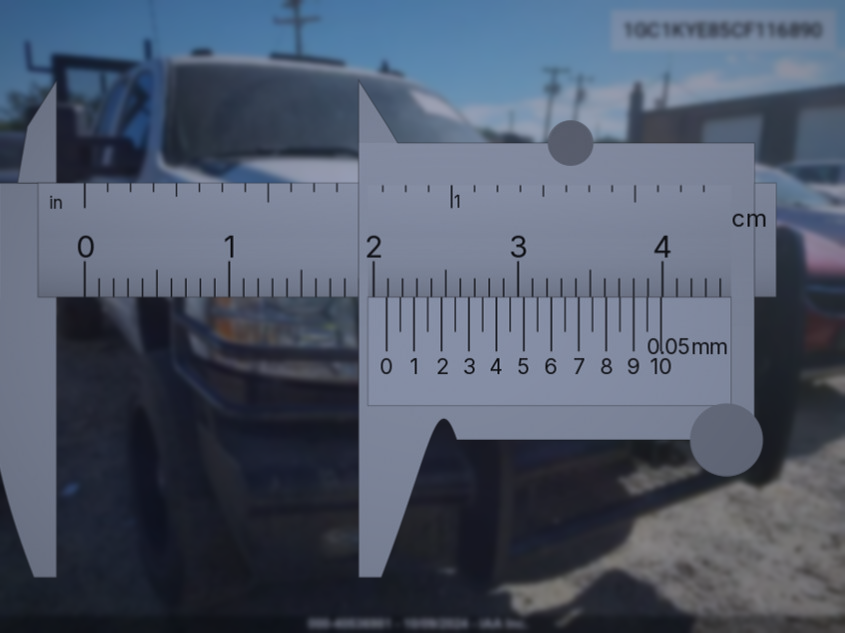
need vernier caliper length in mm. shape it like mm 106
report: mm 20.9
